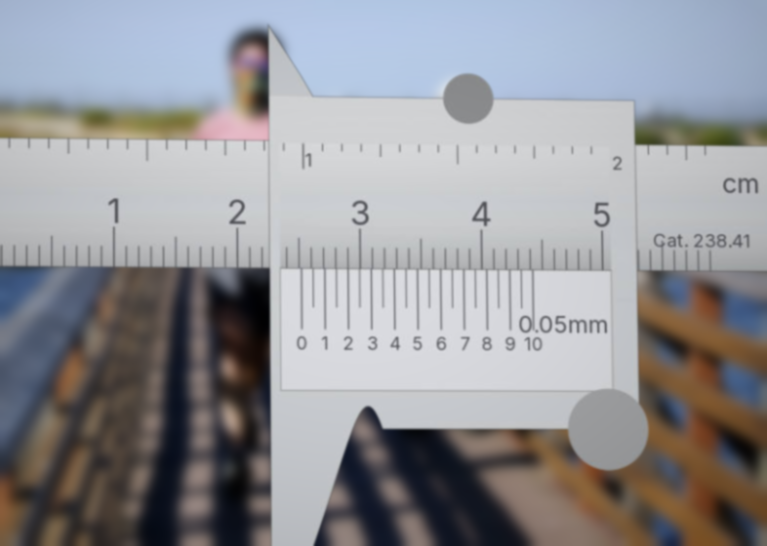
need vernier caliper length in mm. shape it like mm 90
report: mm 25.2
